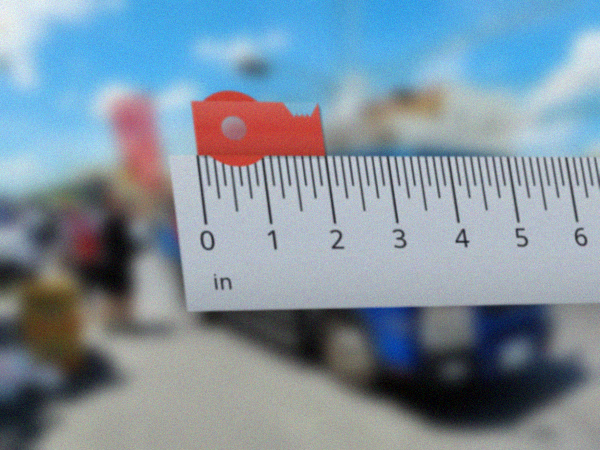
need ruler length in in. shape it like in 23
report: in 2
